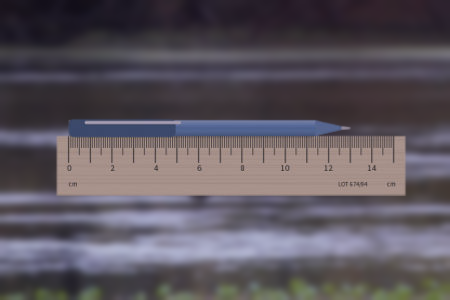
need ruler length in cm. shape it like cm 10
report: cm 13
